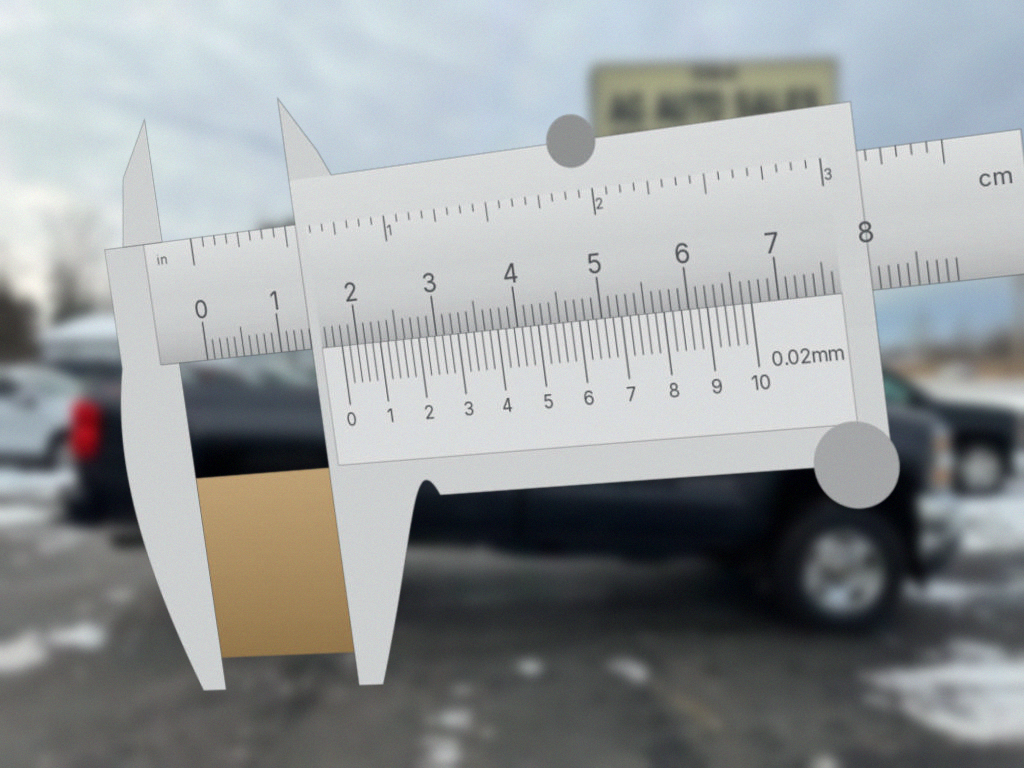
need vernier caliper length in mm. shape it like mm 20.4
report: mm 18.0
